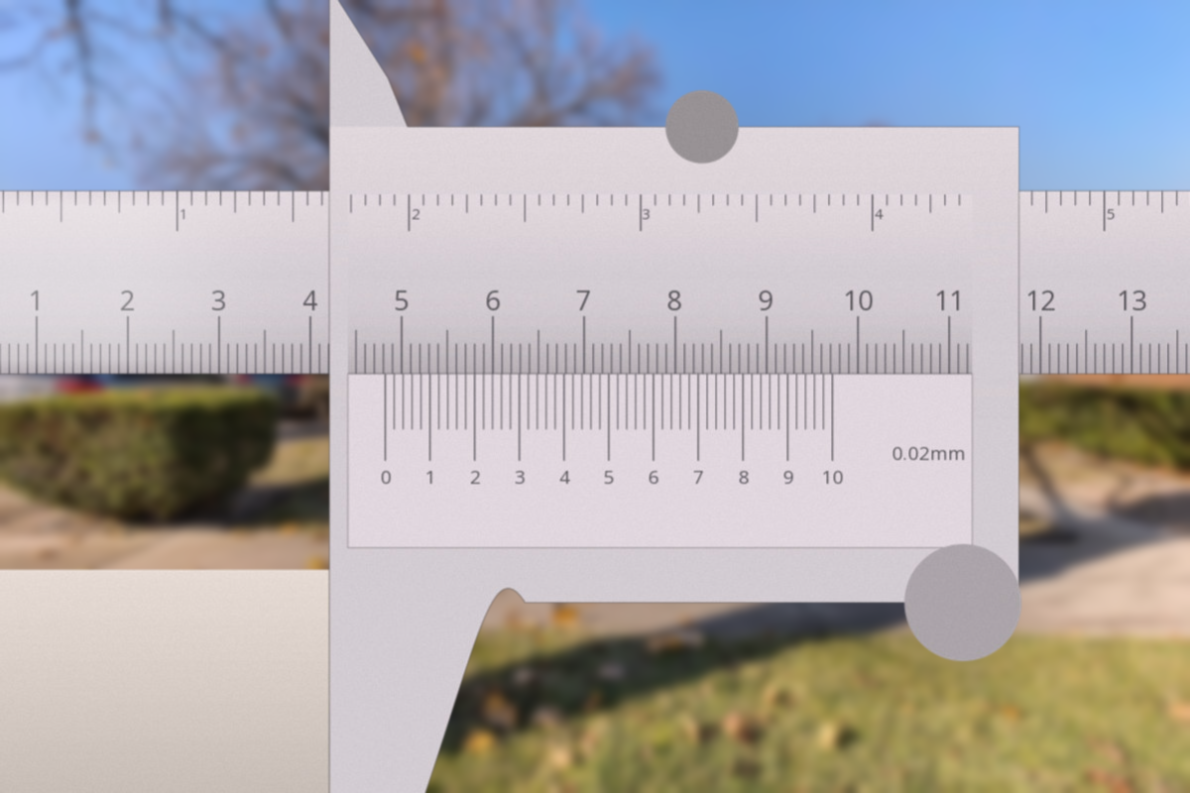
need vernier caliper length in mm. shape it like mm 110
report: mm 48.2
